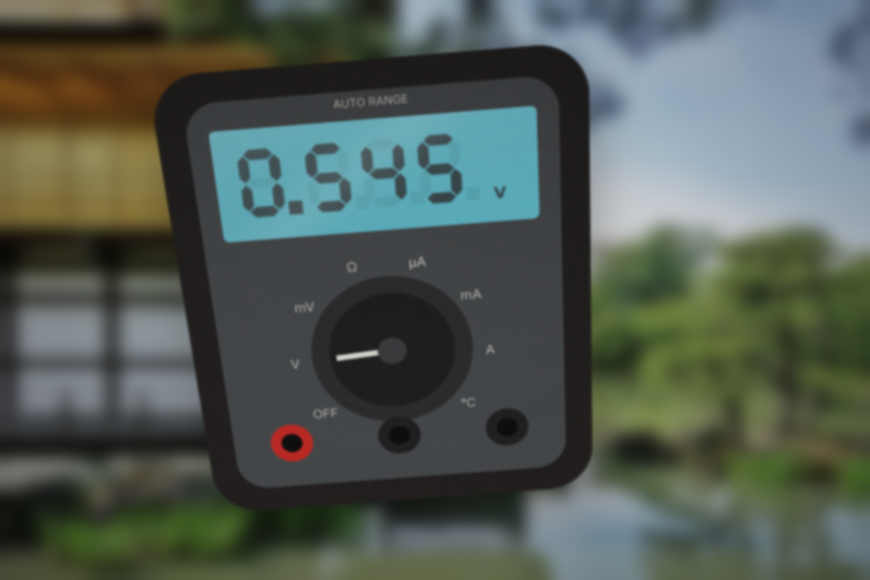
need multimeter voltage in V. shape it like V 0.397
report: V 0.545
